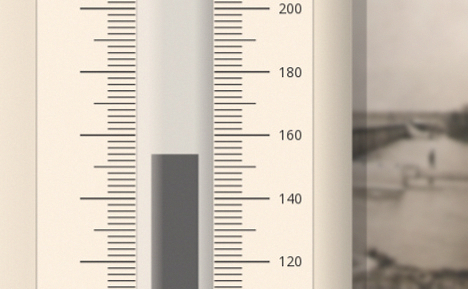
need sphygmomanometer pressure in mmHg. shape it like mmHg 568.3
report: mmHg 154
